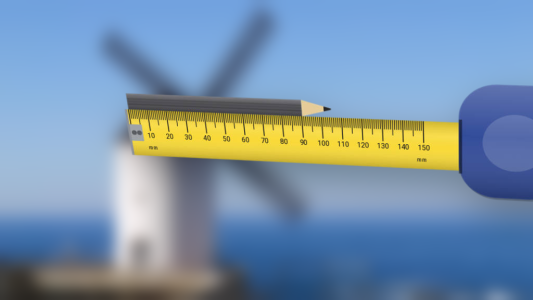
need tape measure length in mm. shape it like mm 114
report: mm 105
